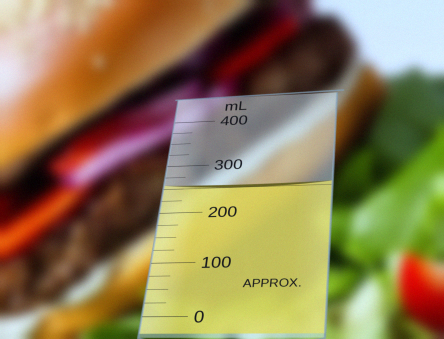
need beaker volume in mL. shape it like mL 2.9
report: mL 250
